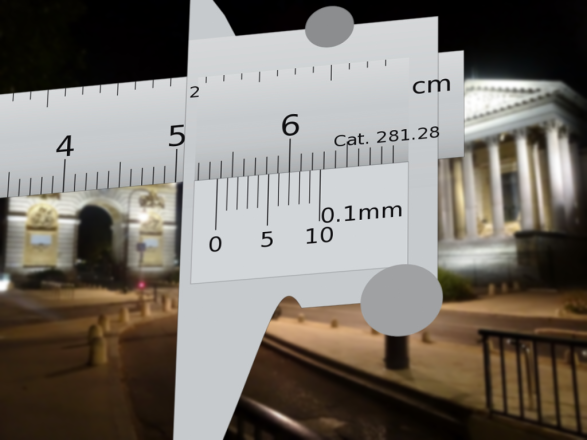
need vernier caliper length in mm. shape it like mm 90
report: mm 53.7
